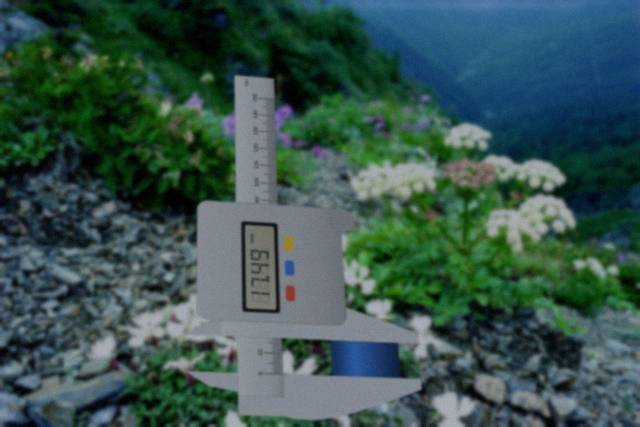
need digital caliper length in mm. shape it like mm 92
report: mm 17.49
